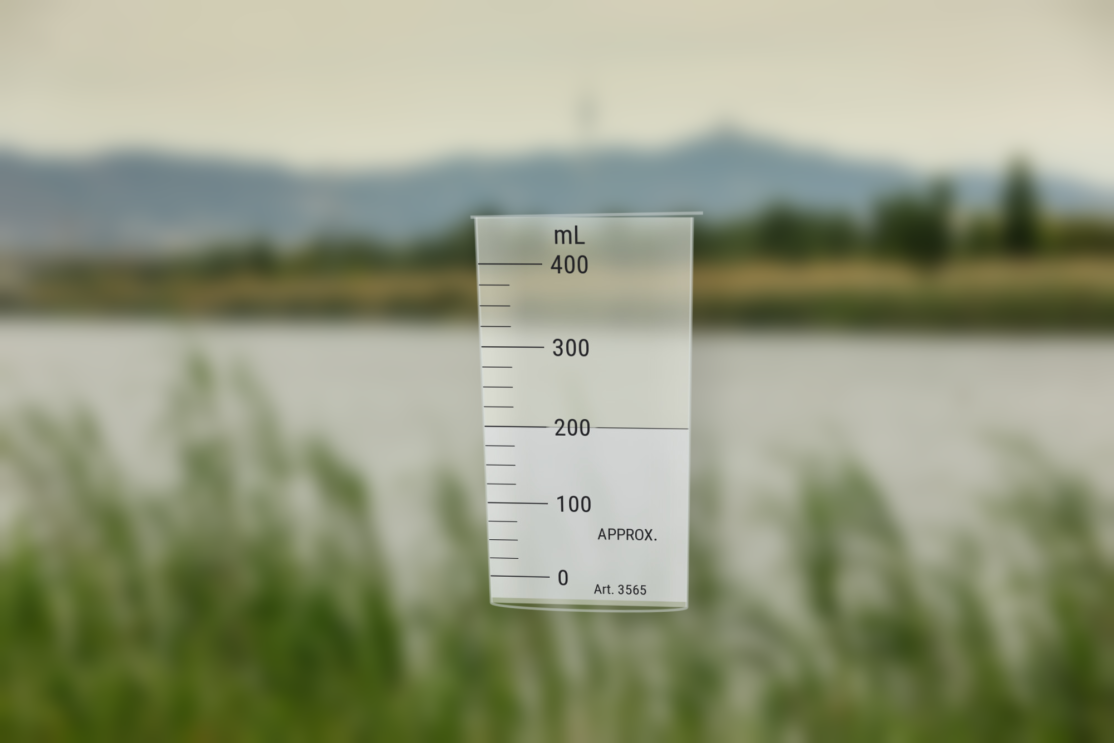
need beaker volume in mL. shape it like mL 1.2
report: mL 200
